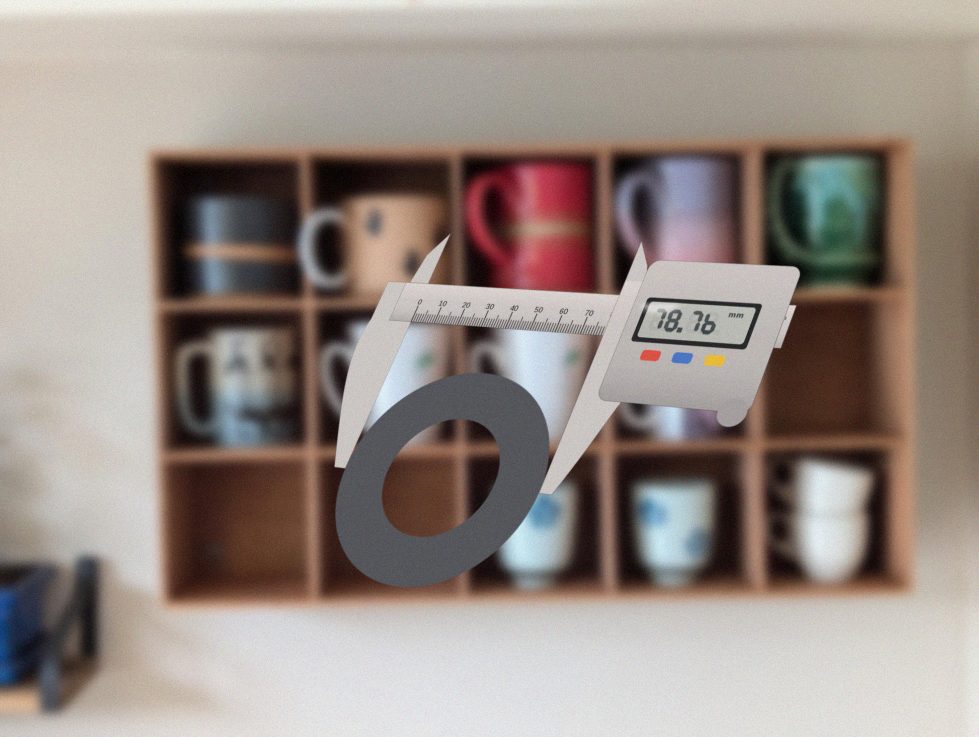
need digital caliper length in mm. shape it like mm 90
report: mm 78.76
